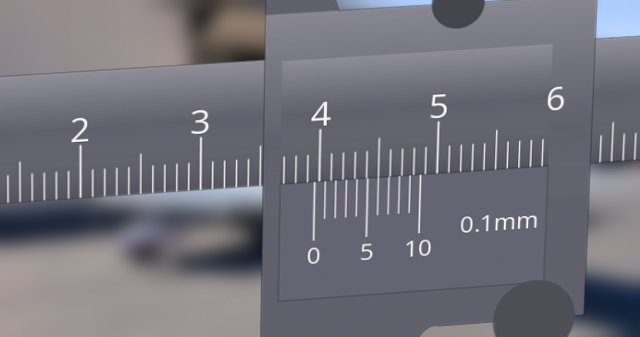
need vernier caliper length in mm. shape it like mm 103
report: mm 39.6
